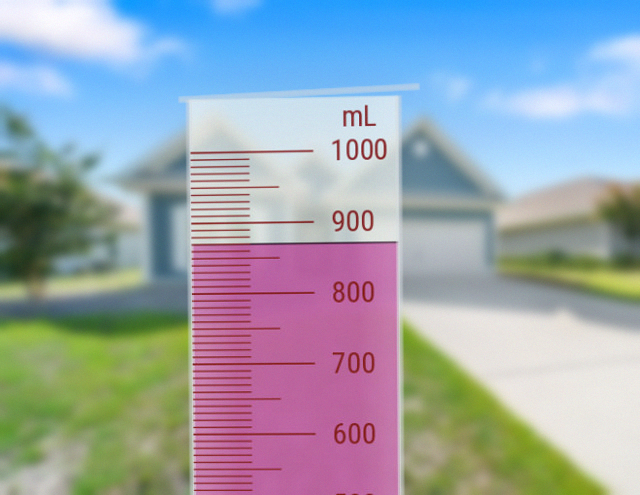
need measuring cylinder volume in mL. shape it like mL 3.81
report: mL 870
